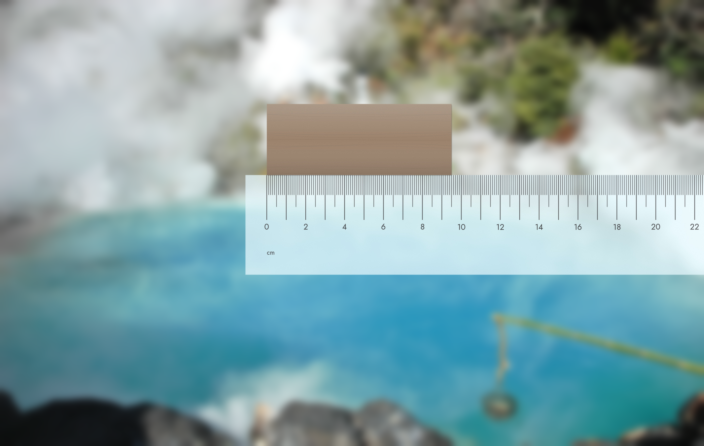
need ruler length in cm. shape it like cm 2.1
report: cm 9.5
